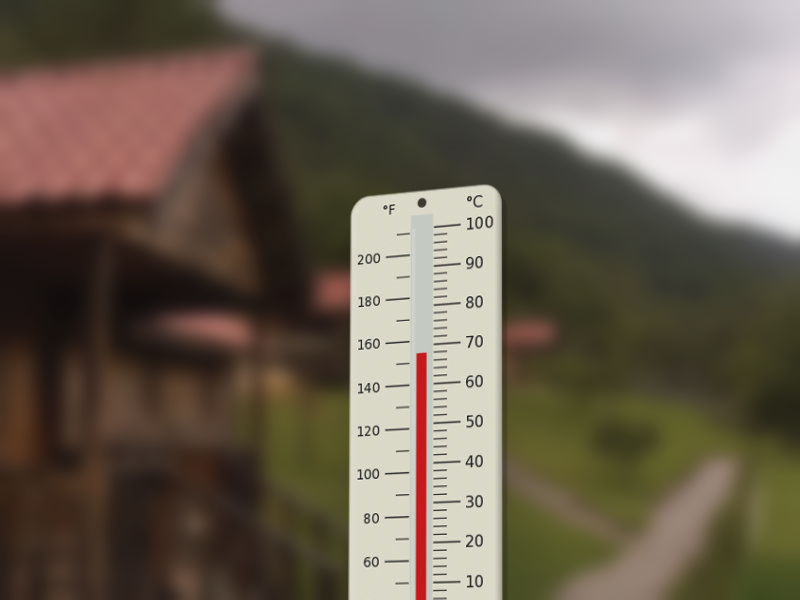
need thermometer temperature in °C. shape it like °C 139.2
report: °C 68
